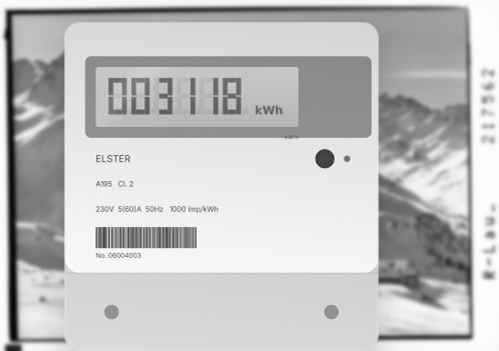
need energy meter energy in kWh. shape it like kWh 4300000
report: kWh 3118
